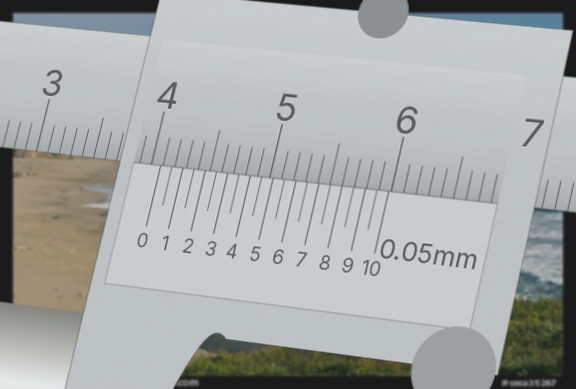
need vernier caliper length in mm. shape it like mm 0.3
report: mm 40.8
